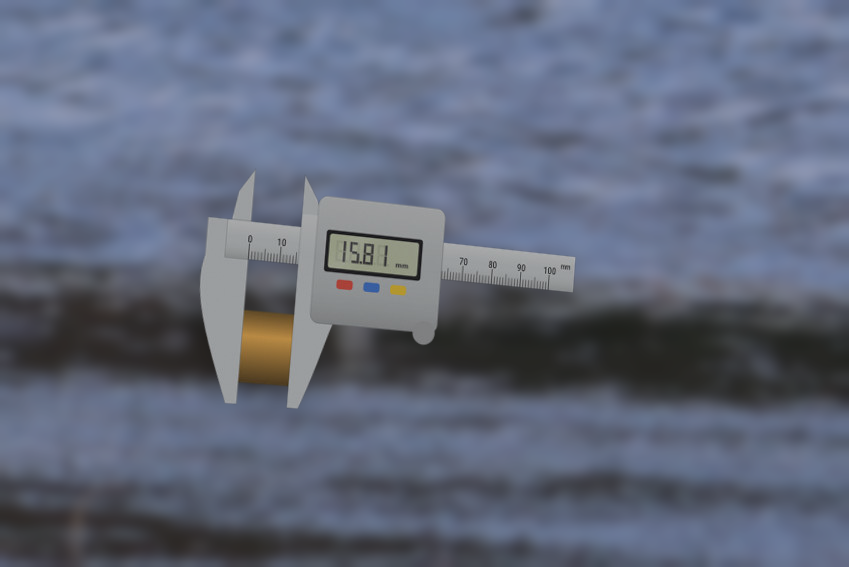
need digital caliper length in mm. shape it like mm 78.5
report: mm 15.81
